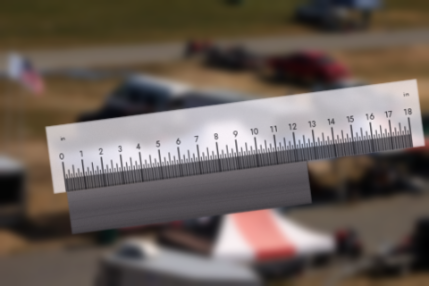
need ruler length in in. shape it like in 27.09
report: in 12.5
